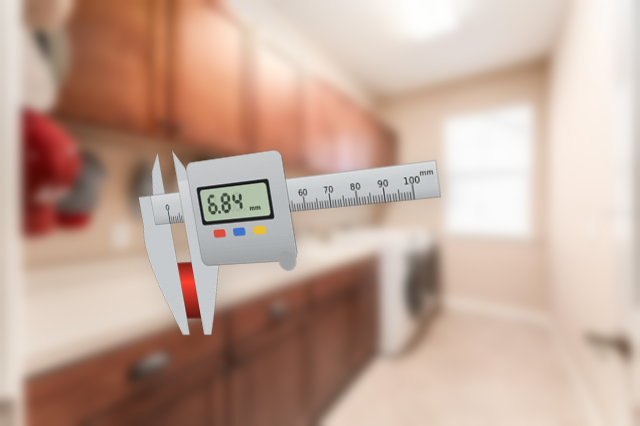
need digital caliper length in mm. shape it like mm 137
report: mm 6.84
